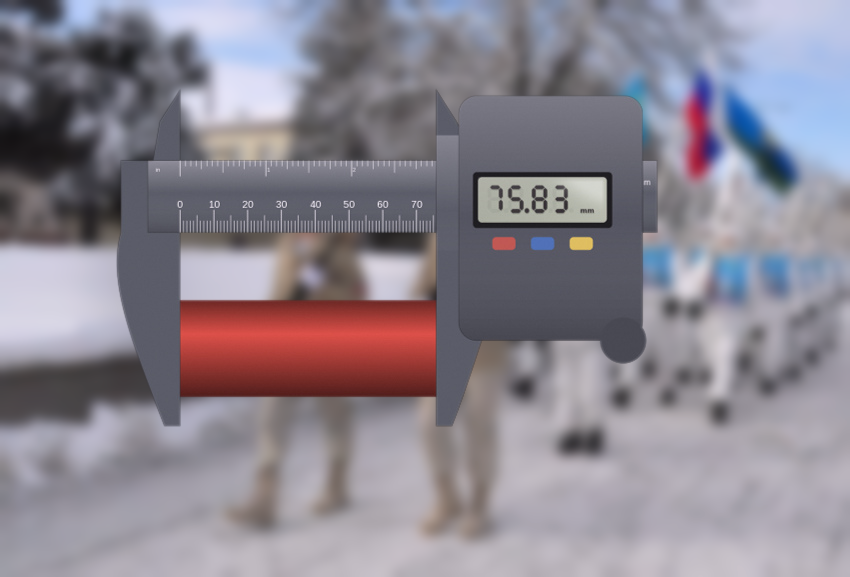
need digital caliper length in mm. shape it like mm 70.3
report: mm 75.83
